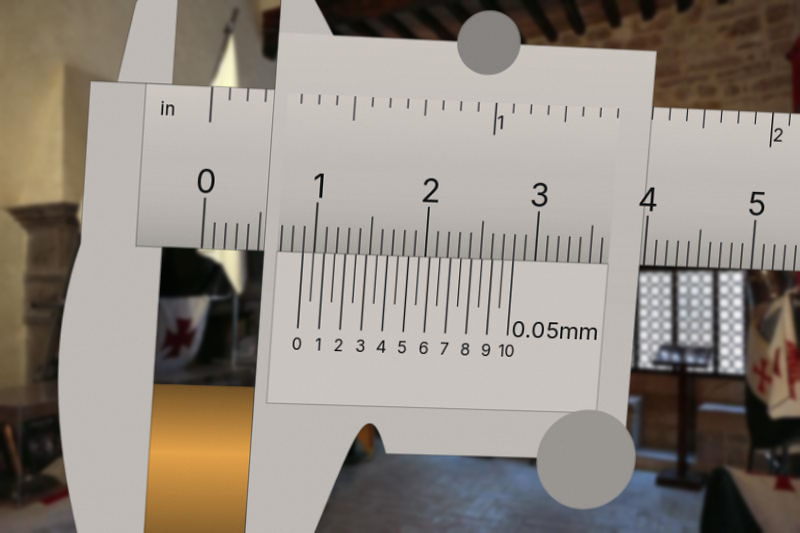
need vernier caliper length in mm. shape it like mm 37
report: mm 9.0
